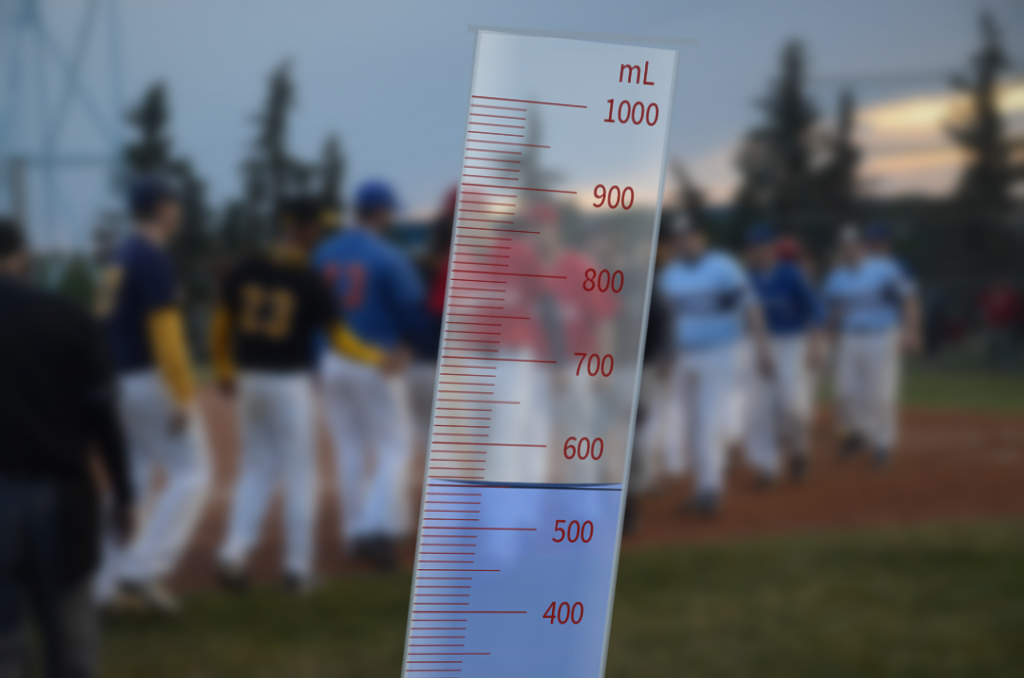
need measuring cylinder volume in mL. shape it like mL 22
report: mL 550
